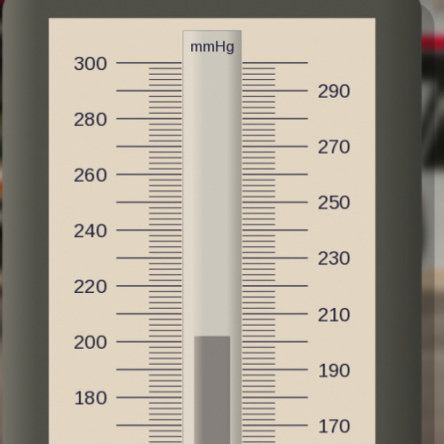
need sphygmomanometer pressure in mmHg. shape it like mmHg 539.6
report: mmHg 202
